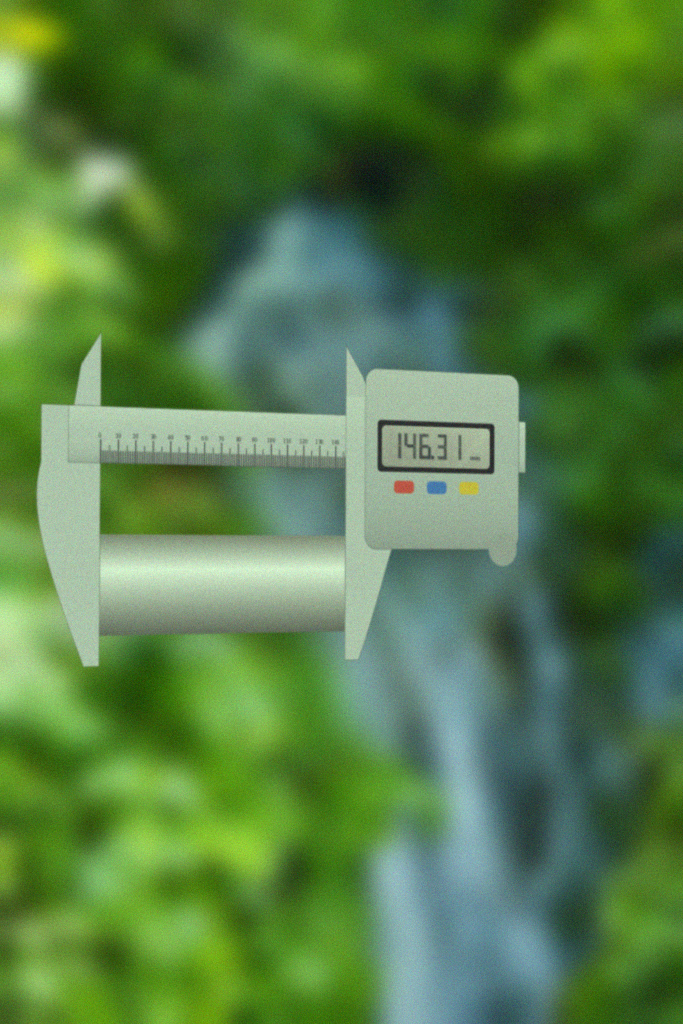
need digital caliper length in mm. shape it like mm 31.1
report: mm 146.31
